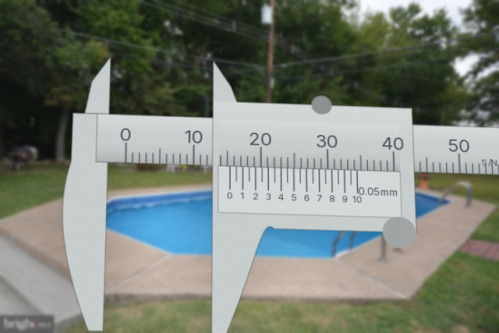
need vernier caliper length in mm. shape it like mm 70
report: mm 15.4
